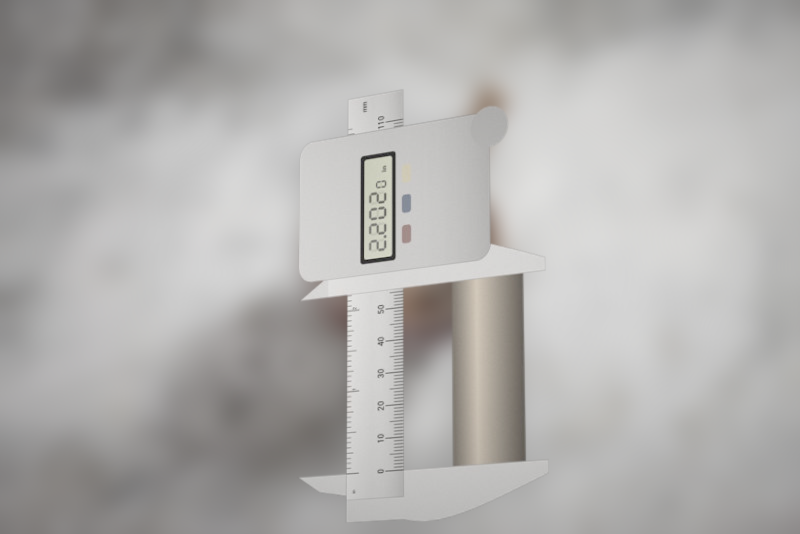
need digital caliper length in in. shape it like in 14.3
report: in 2.2020
